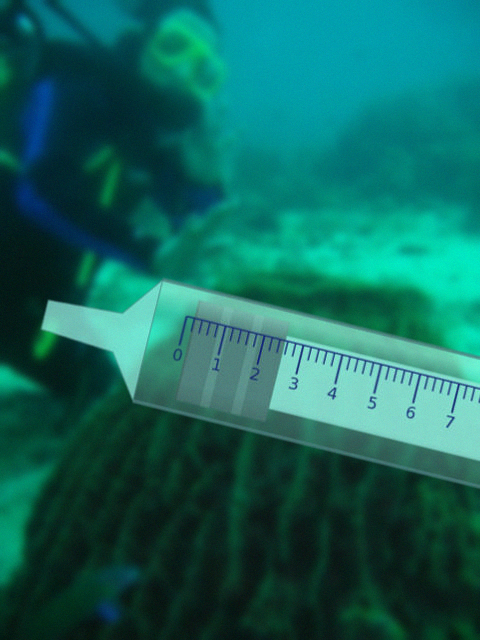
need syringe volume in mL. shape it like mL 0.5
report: mL 0.2
